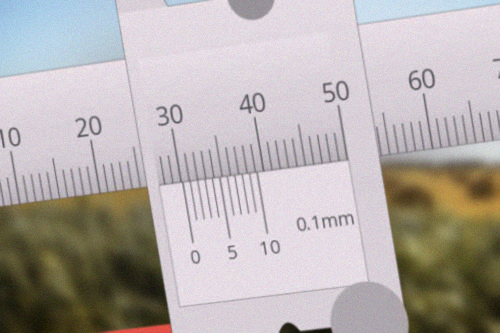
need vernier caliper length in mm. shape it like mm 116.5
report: mm 30.2
